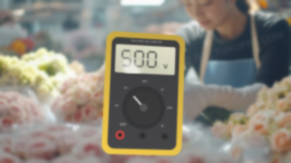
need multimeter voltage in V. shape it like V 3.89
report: V 500
